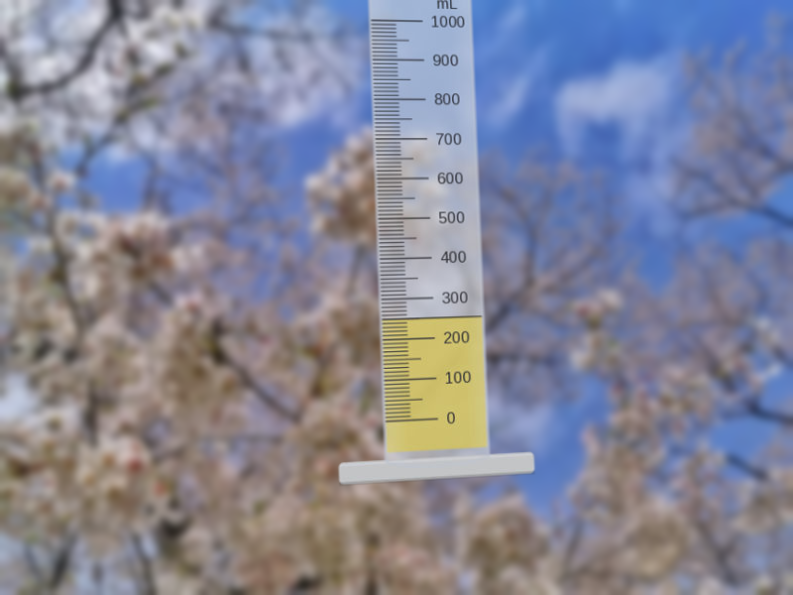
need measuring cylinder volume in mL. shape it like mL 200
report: mL 250
